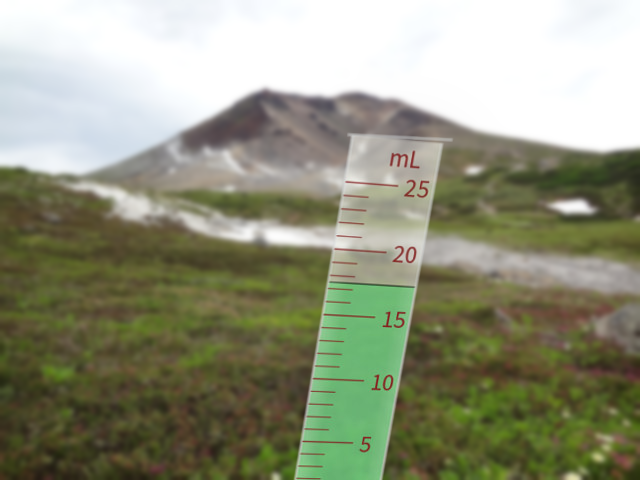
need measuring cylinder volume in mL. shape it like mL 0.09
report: mL 17.5
